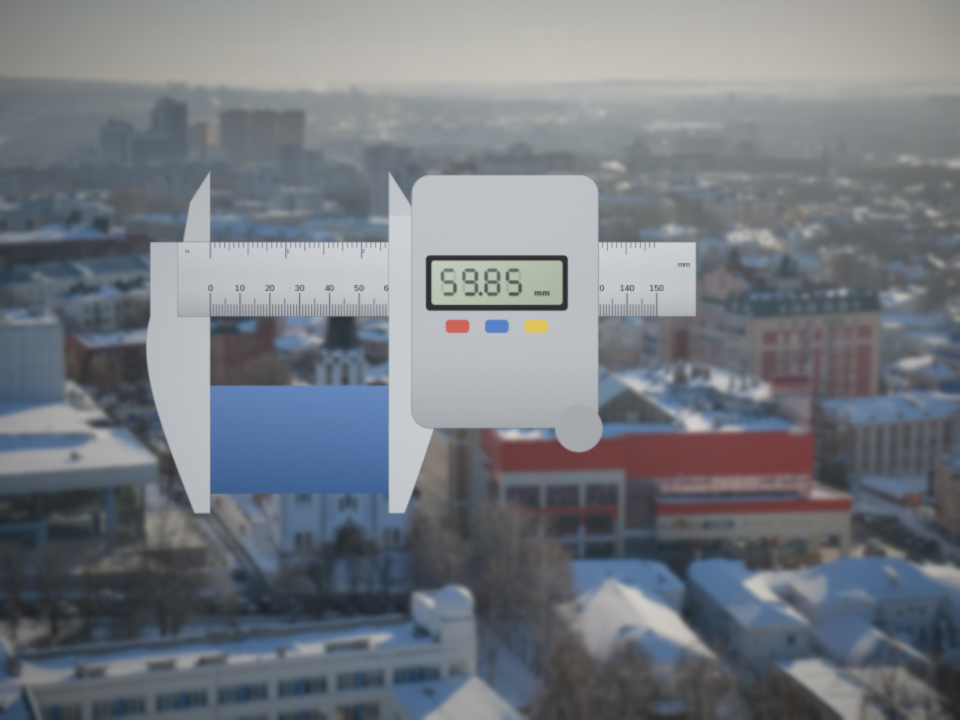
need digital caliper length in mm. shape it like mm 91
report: mm 59.85
